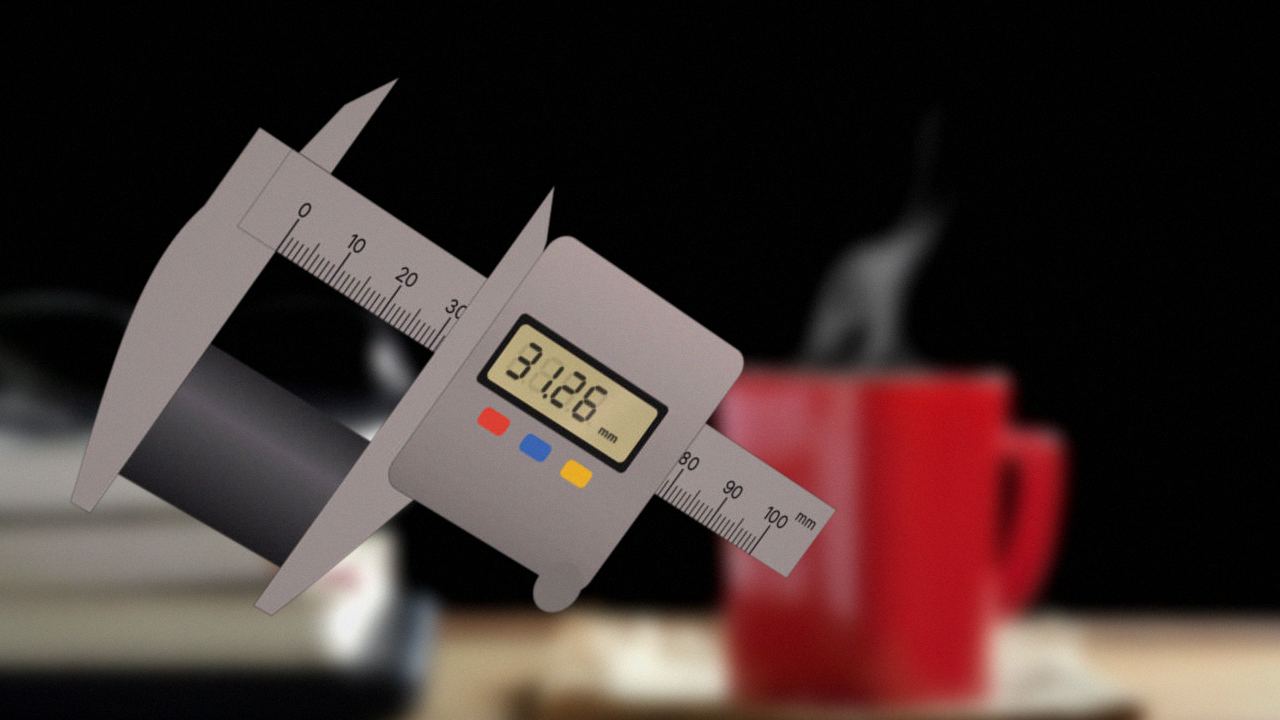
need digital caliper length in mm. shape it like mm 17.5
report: mm 31.26
